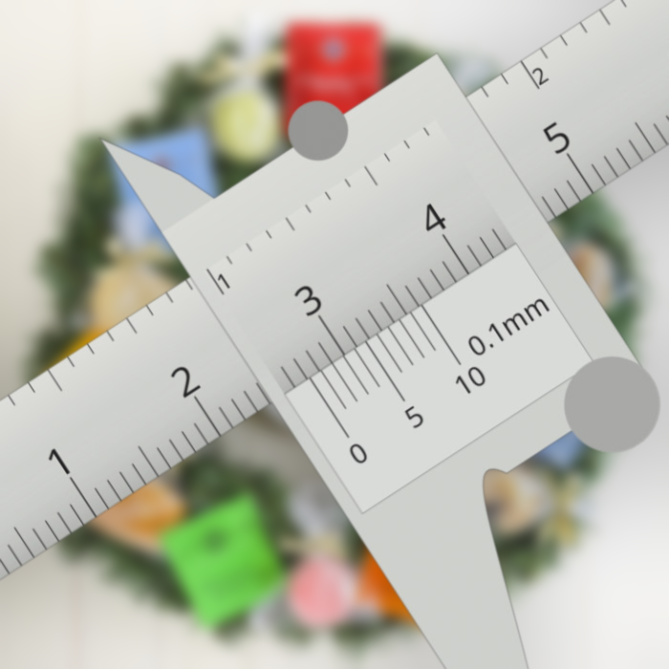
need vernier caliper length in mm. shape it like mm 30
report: mm 27.2
